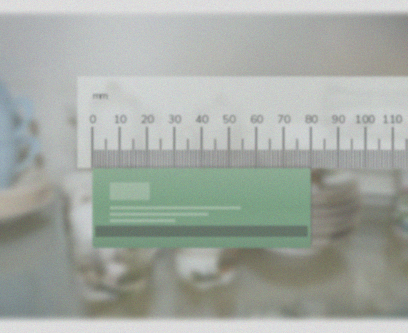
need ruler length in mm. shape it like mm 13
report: mm 80
